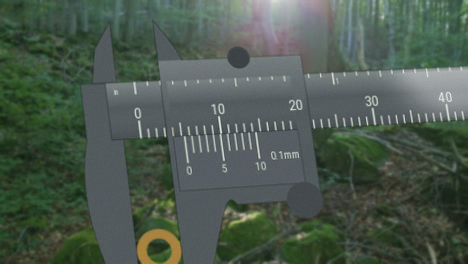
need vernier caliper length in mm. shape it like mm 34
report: mm 5.4
